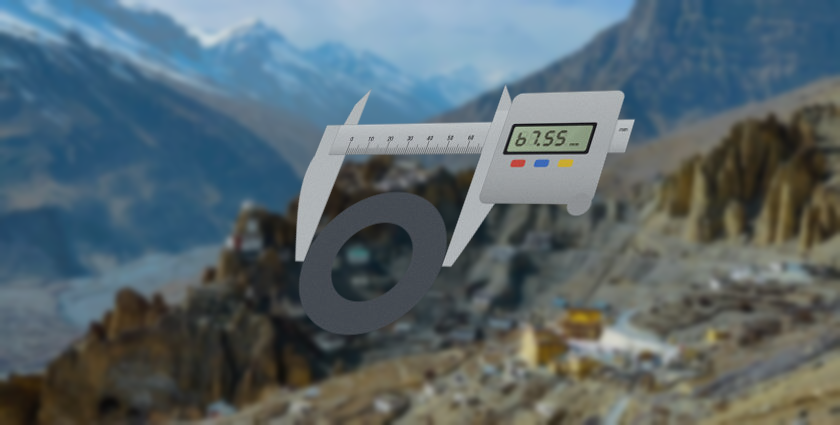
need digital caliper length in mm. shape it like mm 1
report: mm 67.55
